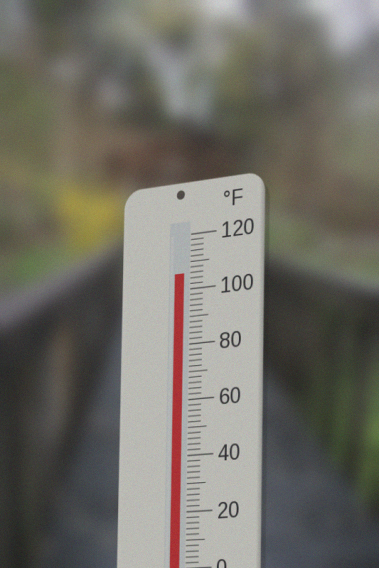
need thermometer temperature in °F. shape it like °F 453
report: °F 106
